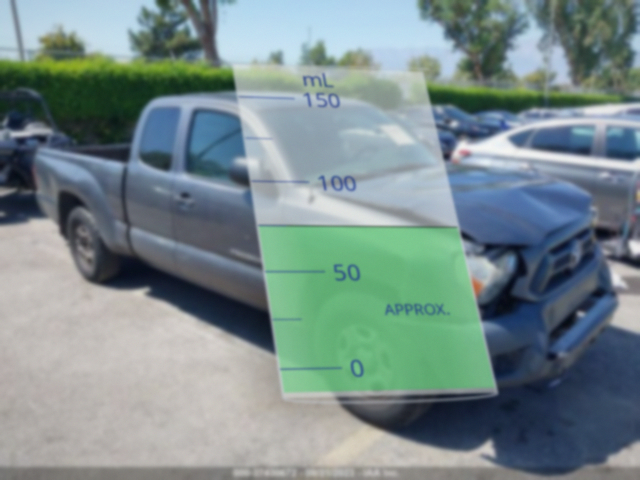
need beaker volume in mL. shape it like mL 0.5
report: mL 75
